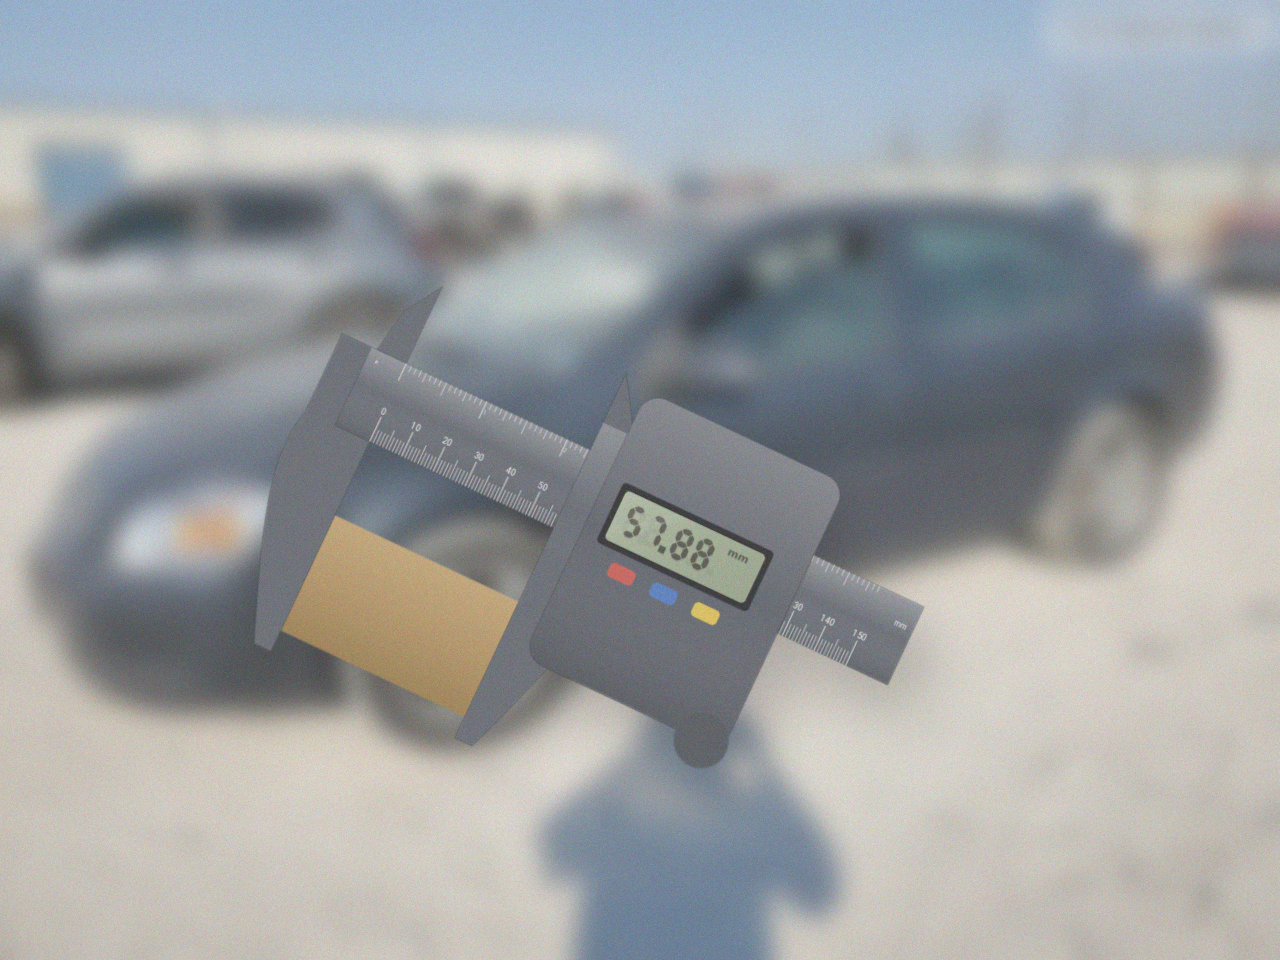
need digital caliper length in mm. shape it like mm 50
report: mm 57.88
